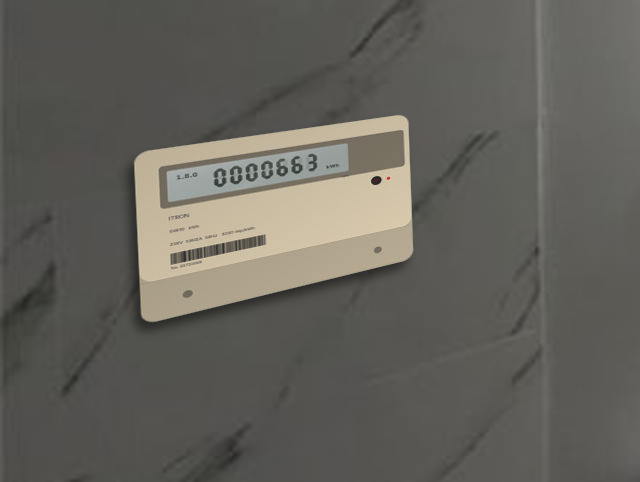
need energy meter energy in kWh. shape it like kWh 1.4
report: kWh 663
